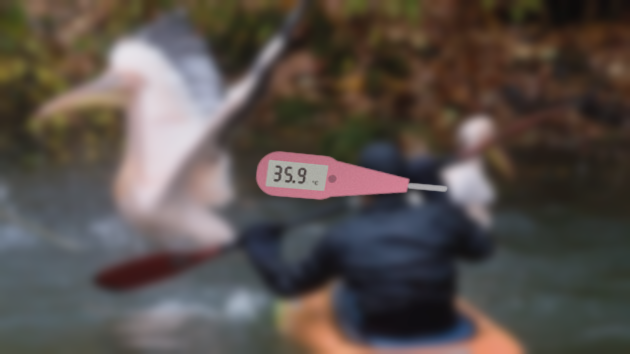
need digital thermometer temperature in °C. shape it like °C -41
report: °C 35.9
